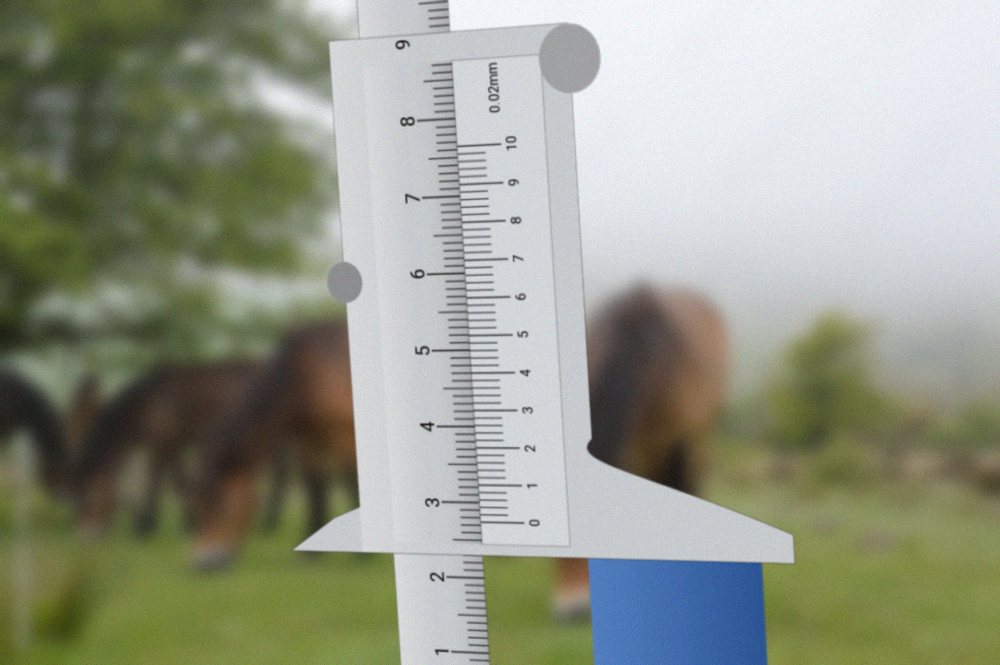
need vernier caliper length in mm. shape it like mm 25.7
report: mm 27.4
